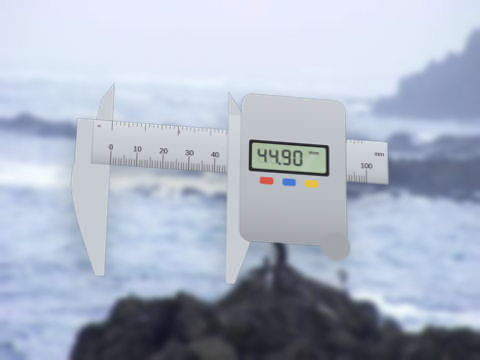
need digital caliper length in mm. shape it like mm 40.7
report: mm 44.90
